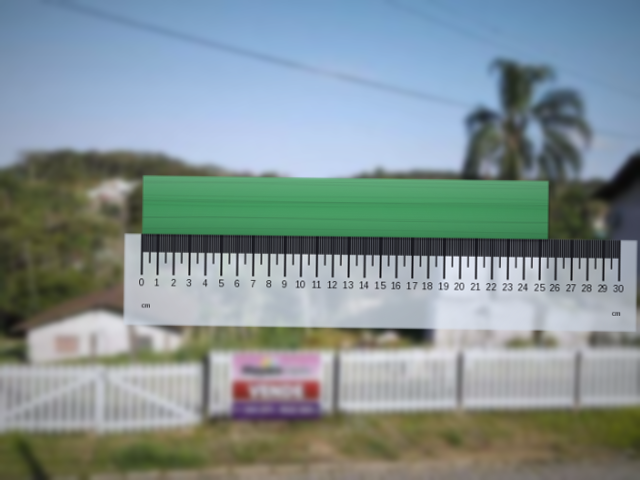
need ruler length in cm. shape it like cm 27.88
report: cm 25.5
